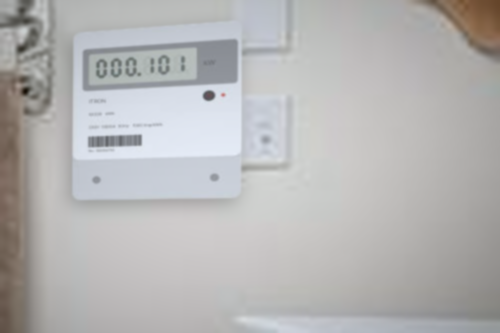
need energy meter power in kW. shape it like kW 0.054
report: kW 0.101
